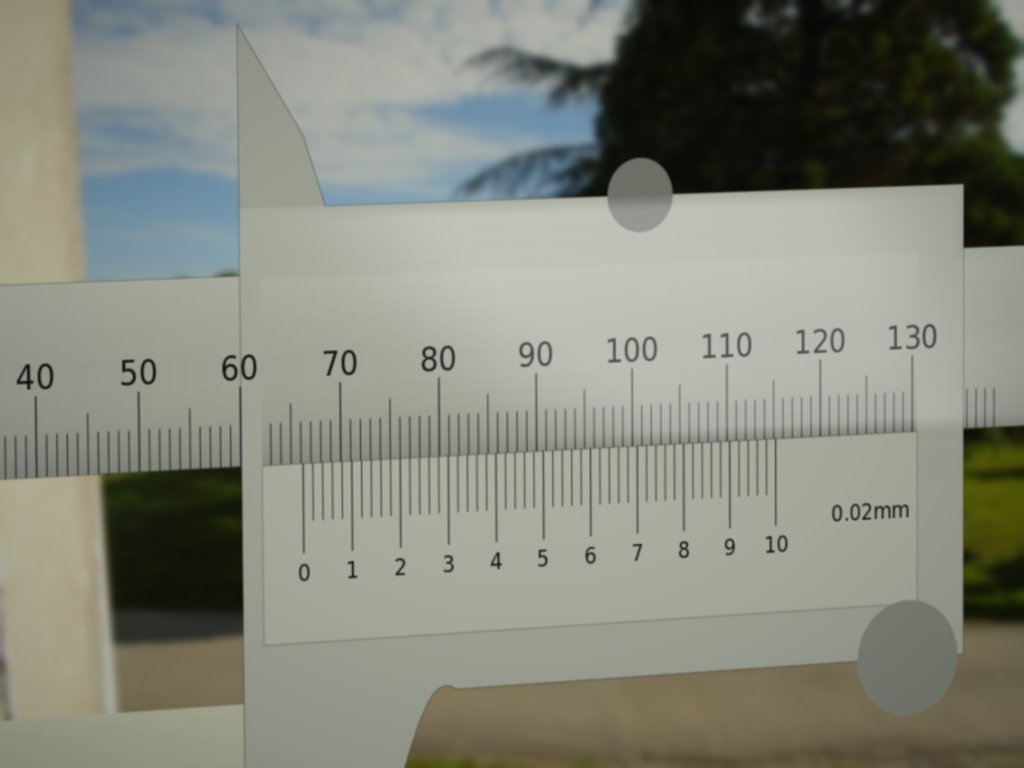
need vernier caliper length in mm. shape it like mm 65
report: mm 66.2
